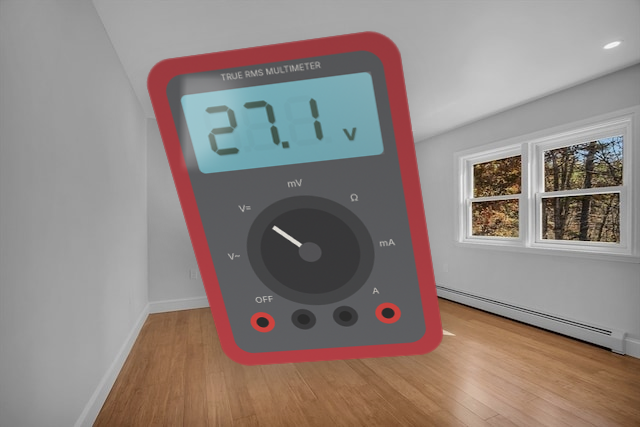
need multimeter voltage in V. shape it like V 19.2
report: V 27.1
